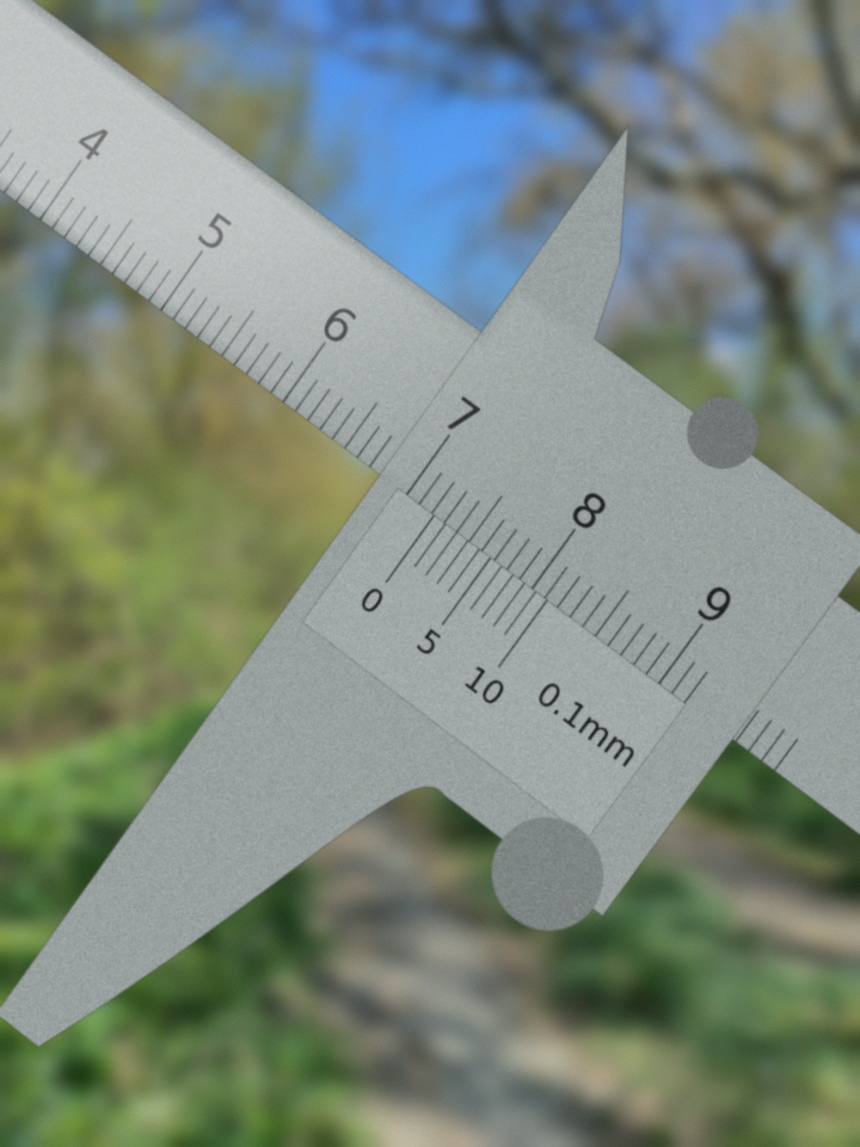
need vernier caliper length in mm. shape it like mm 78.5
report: mm 72.2
